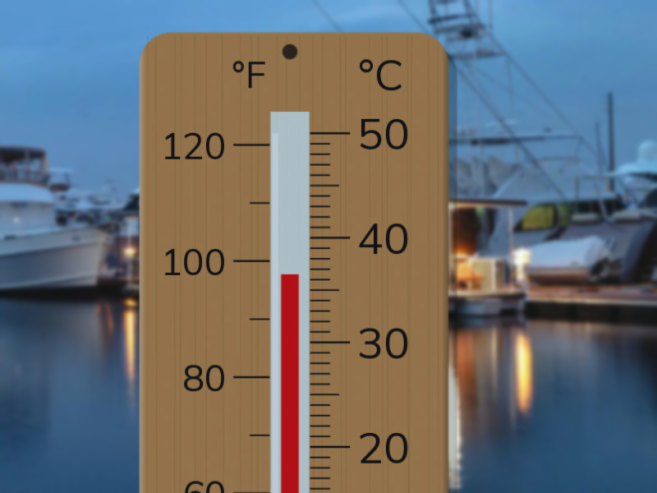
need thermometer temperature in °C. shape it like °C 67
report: °C 36.5
